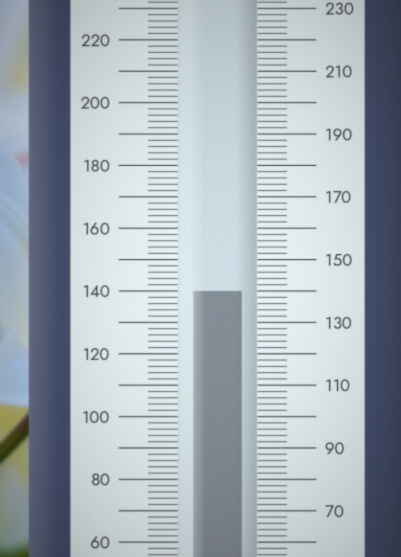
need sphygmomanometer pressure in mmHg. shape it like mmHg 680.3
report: mmHg 140
